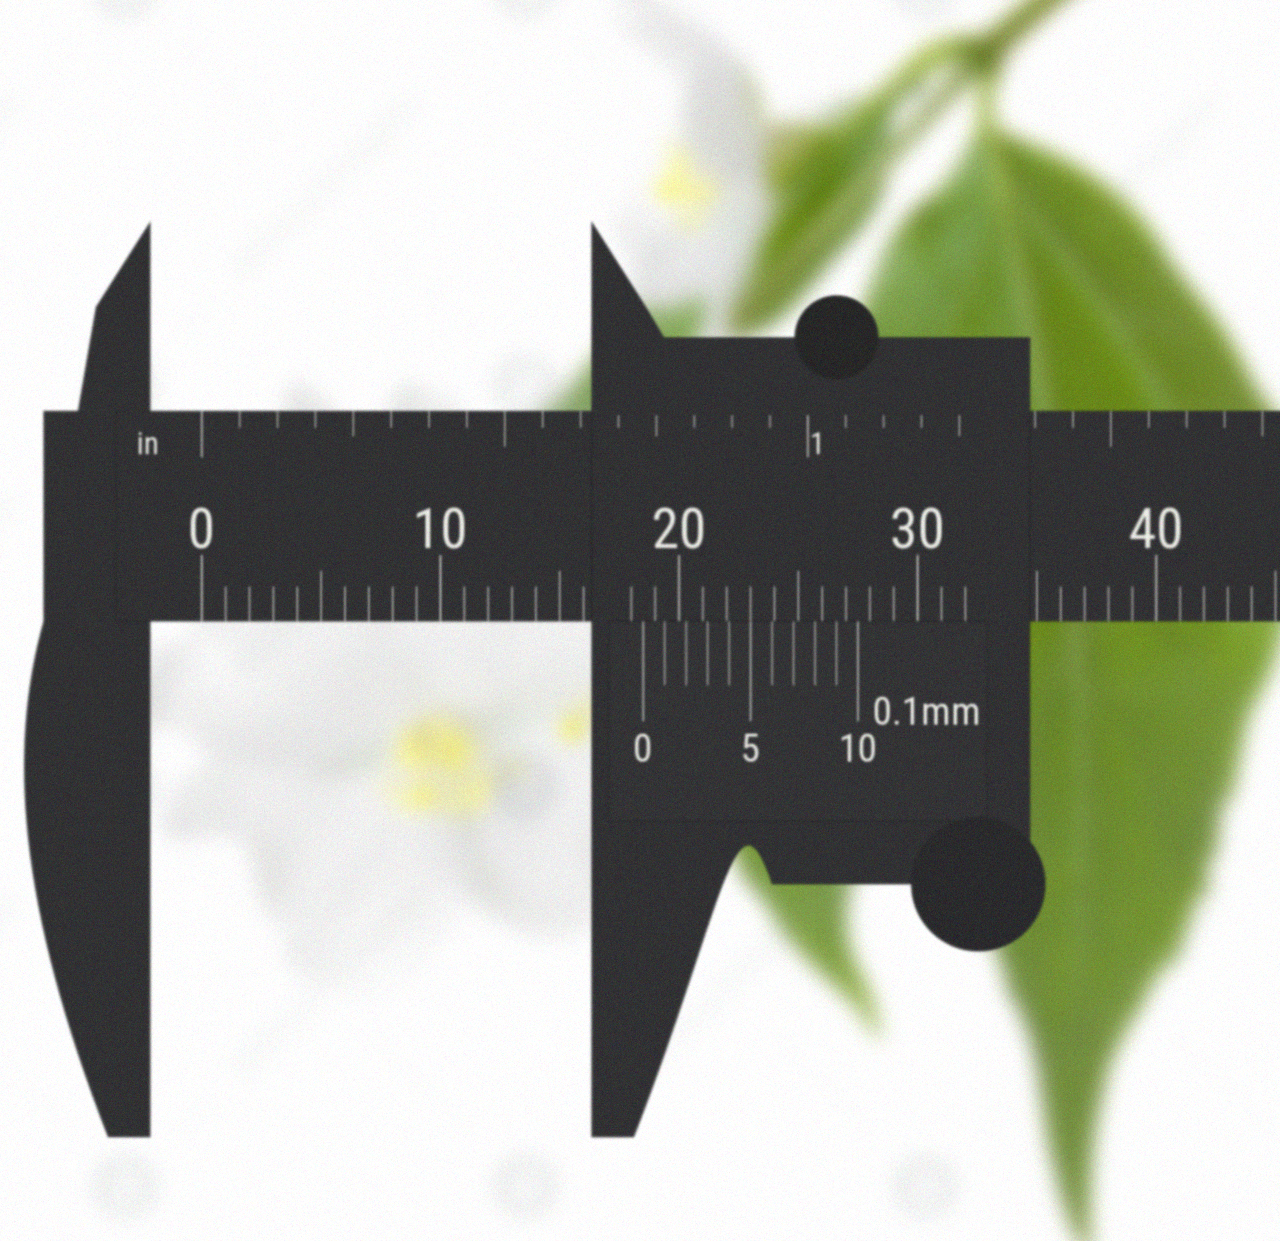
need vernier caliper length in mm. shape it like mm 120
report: mm 18.5
